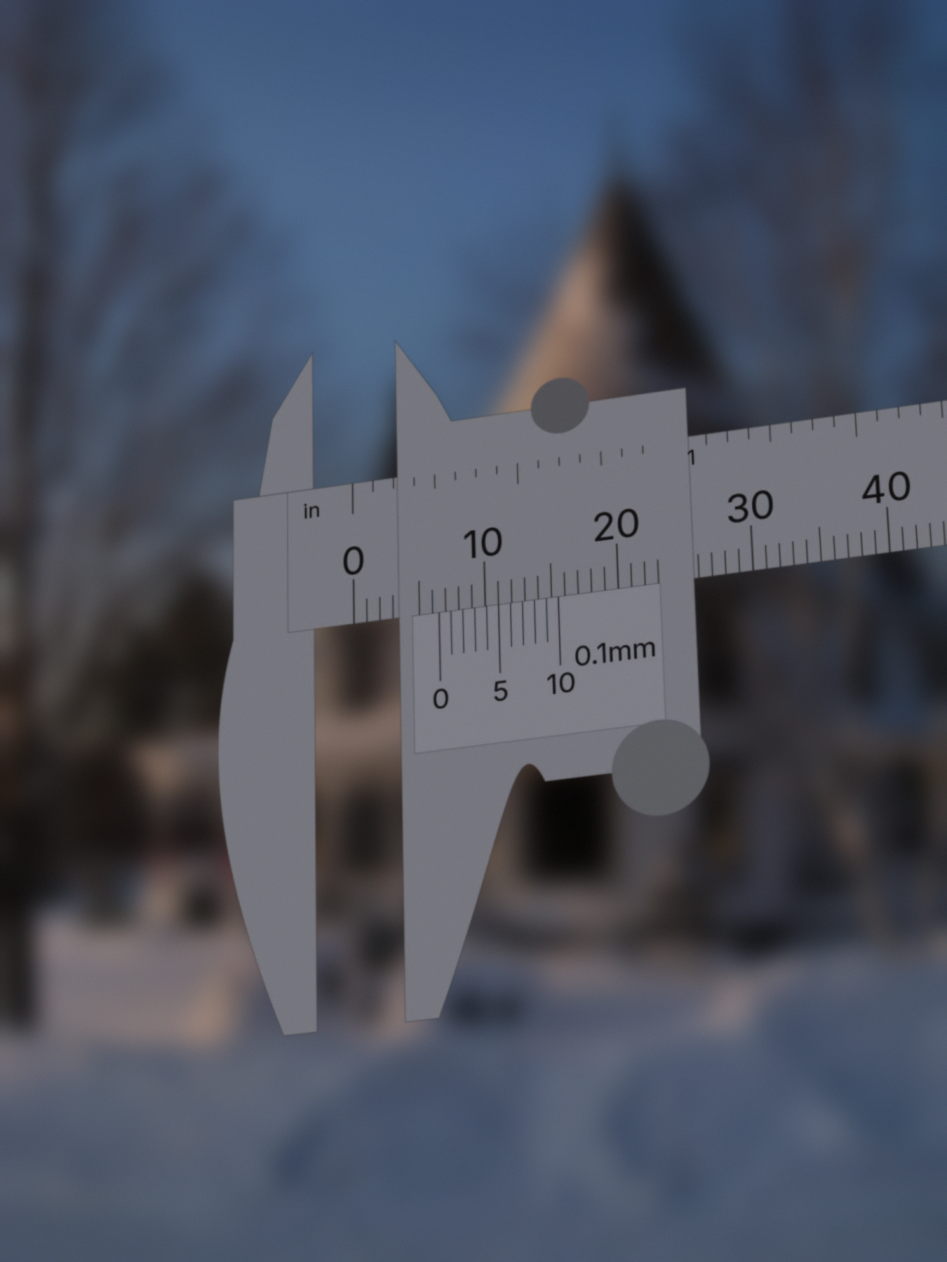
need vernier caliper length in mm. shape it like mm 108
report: mm 6.5
